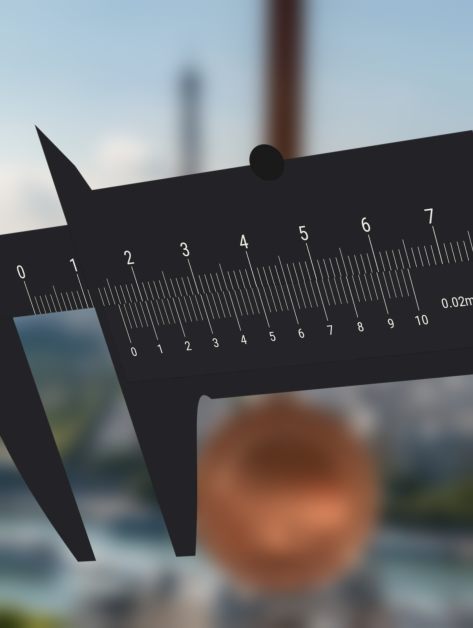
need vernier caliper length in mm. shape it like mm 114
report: mm 15.6
